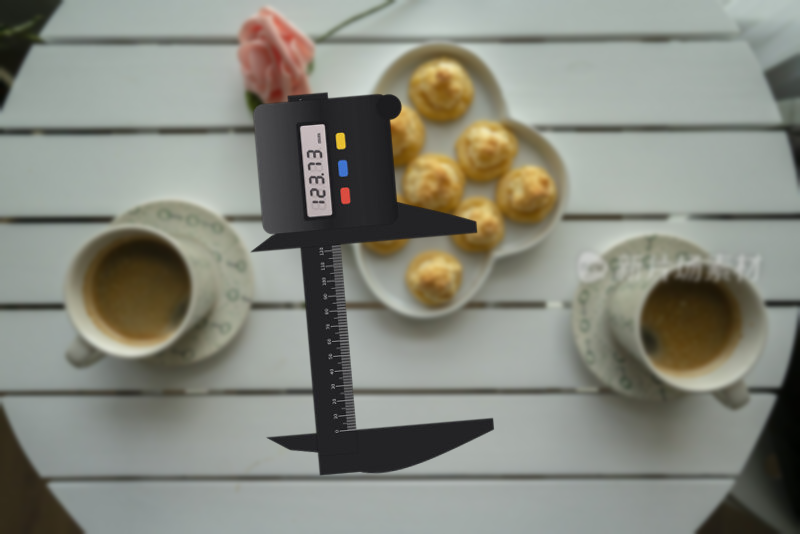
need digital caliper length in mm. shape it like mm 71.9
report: mm 123.73
